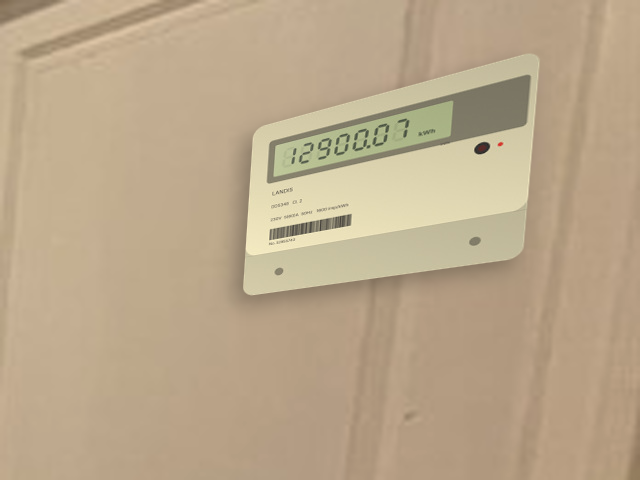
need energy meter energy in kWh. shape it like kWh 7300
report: kWh 12900.07
